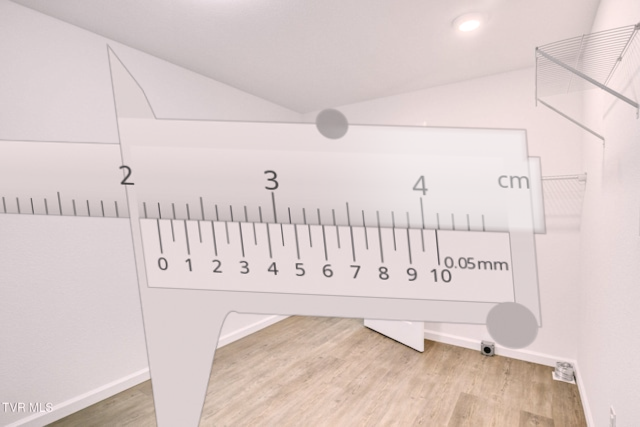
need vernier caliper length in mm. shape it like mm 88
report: mm 21.8
